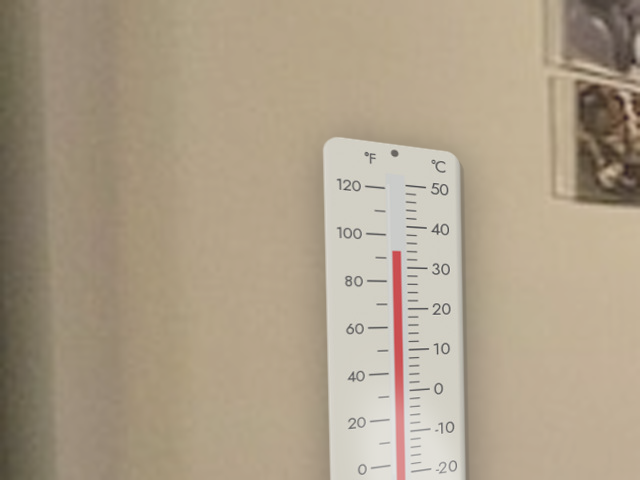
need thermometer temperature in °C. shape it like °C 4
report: °C 34
